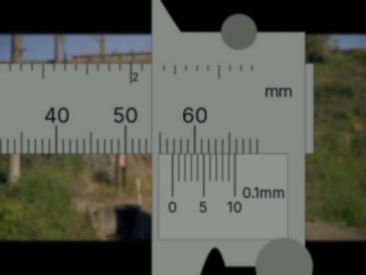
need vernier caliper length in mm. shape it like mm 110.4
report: mm 56.8
